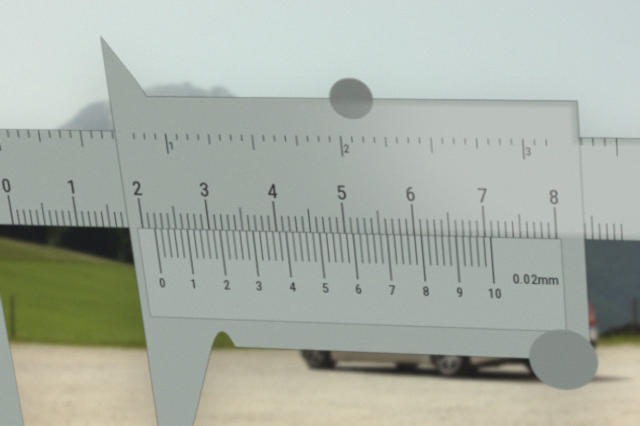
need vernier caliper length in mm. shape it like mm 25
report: mm 21.8
